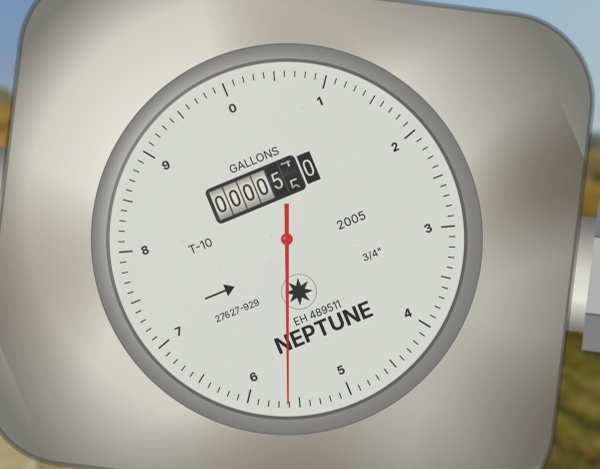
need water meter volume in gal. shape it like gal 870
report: gal 545.6
